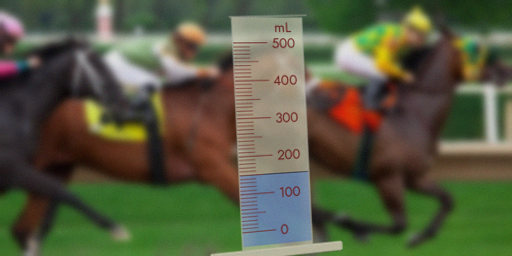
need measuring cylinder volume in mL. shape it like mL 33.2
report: mL 150
